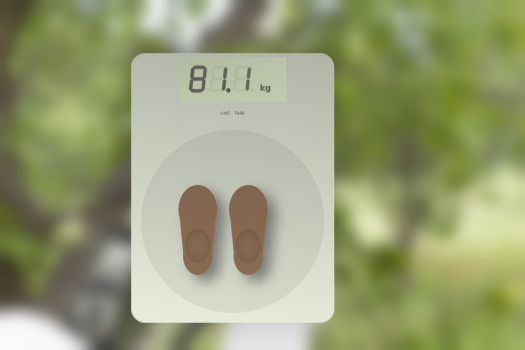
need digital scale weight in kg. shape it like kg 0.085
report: kg 81.1
